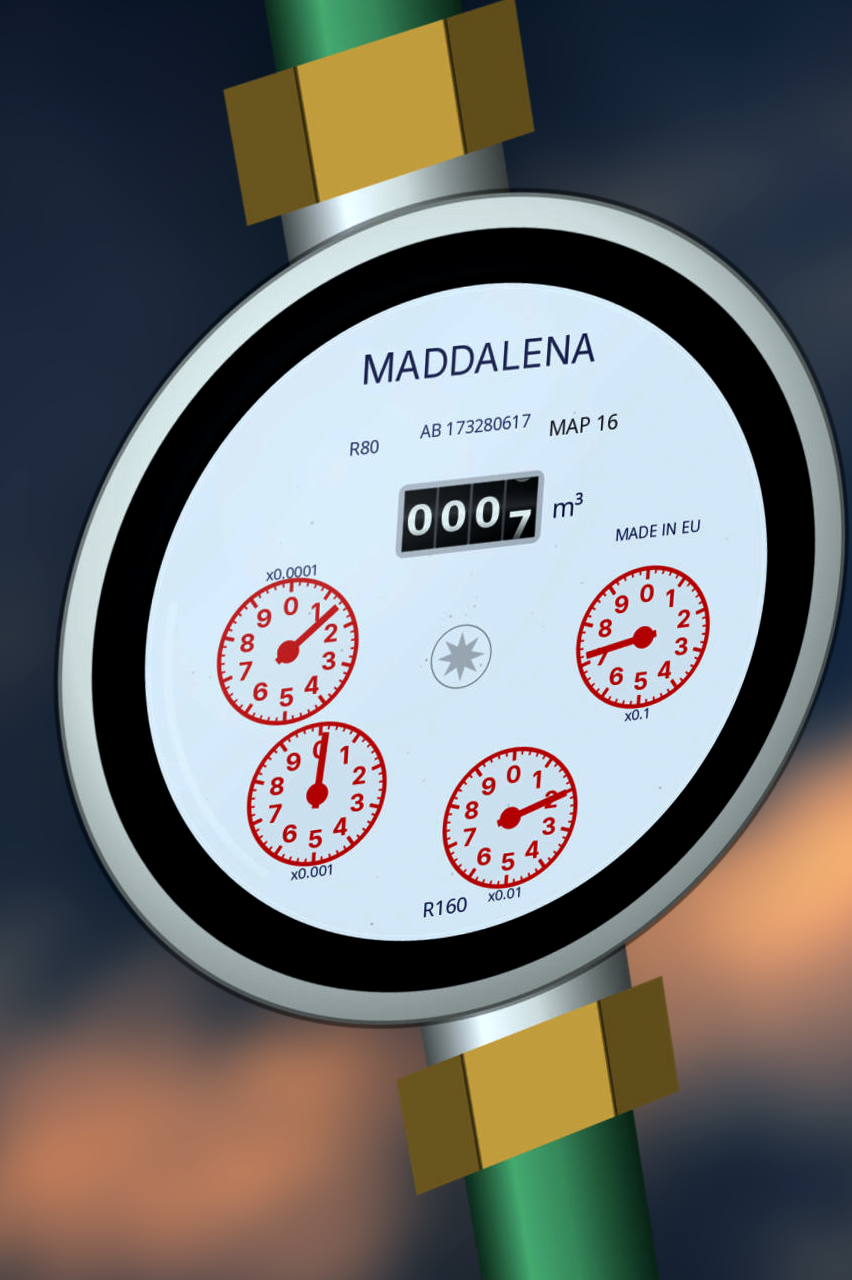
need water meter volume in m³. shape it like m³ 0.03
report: m³ 6.7201
